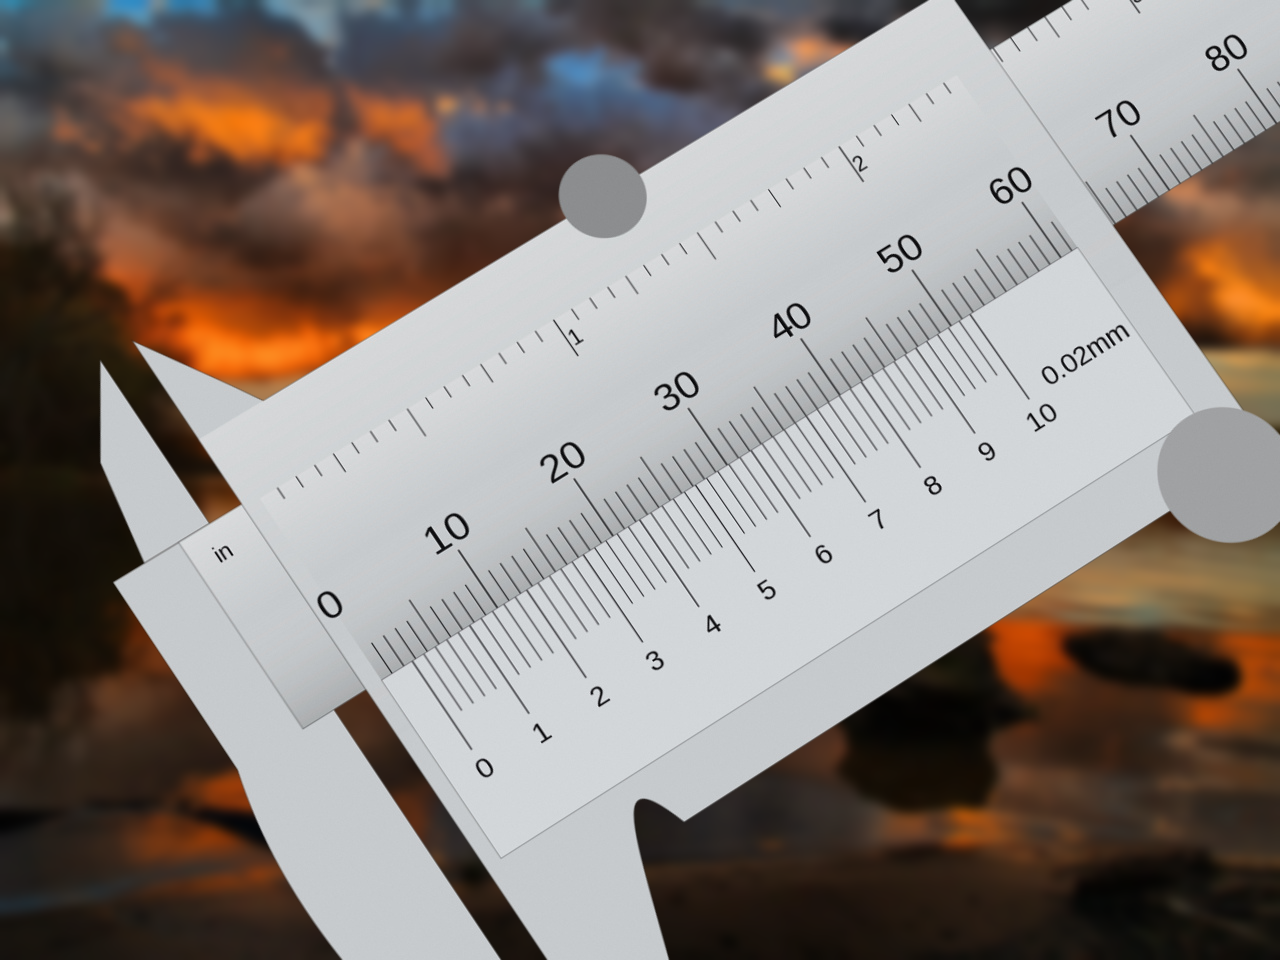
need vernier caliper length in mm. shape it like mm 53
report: mm 2.7
